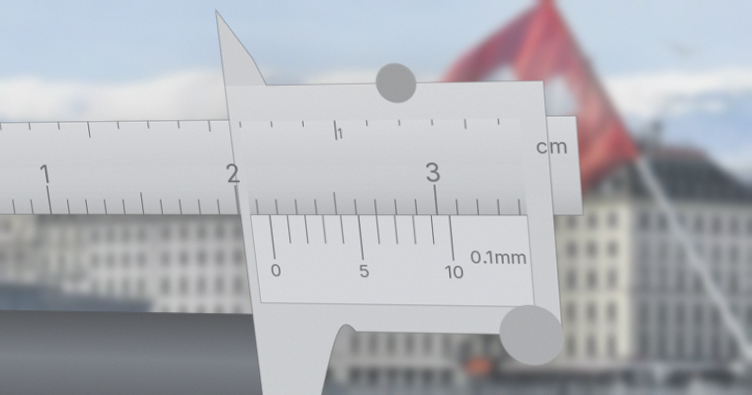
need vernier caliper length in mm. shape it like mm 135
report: mm 21.6
